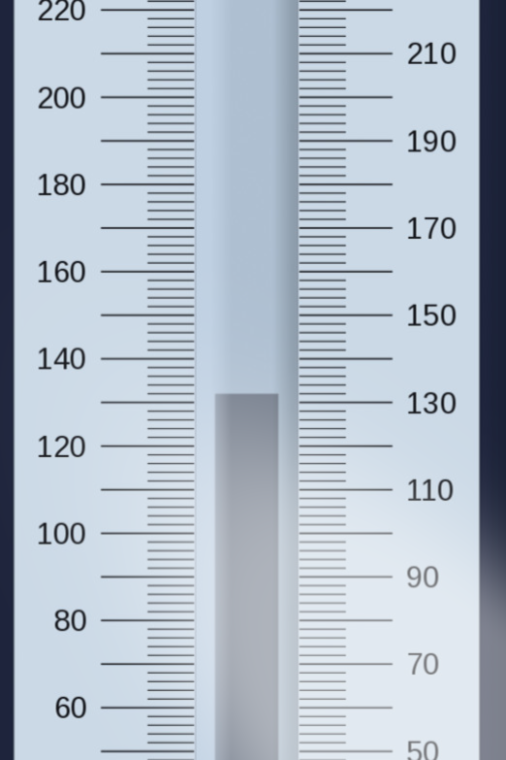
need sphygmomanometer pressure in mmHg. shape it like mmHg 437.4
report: mmHg 132
